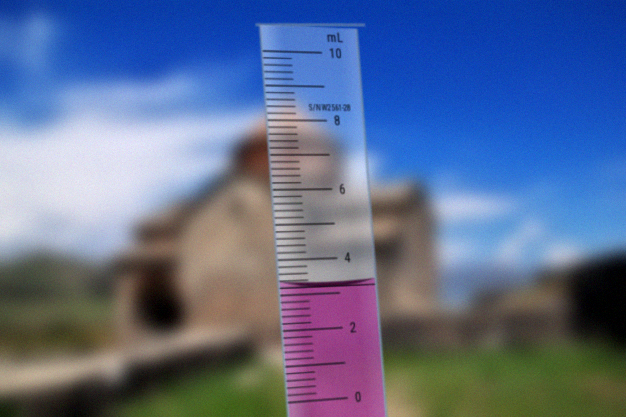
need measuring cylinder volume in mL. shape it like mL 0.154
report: mL 3.2
